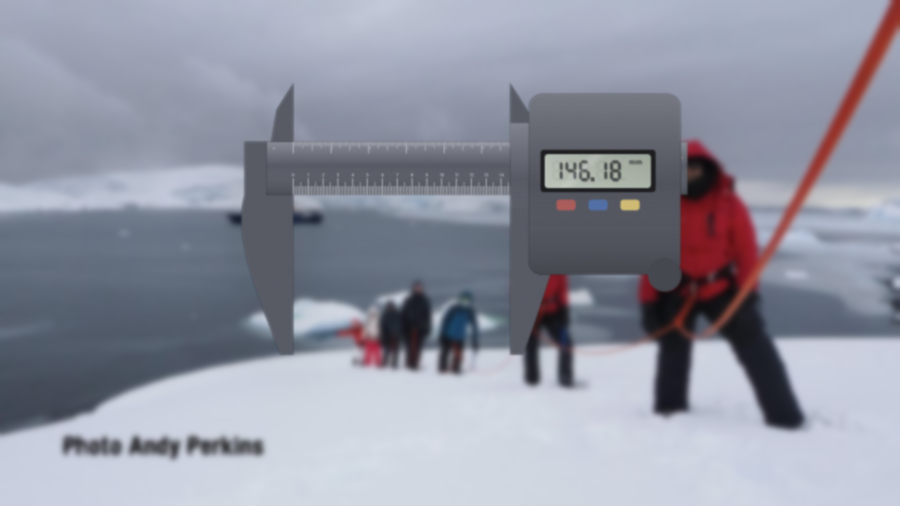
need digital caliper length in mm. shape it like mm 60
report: mm 146.18
